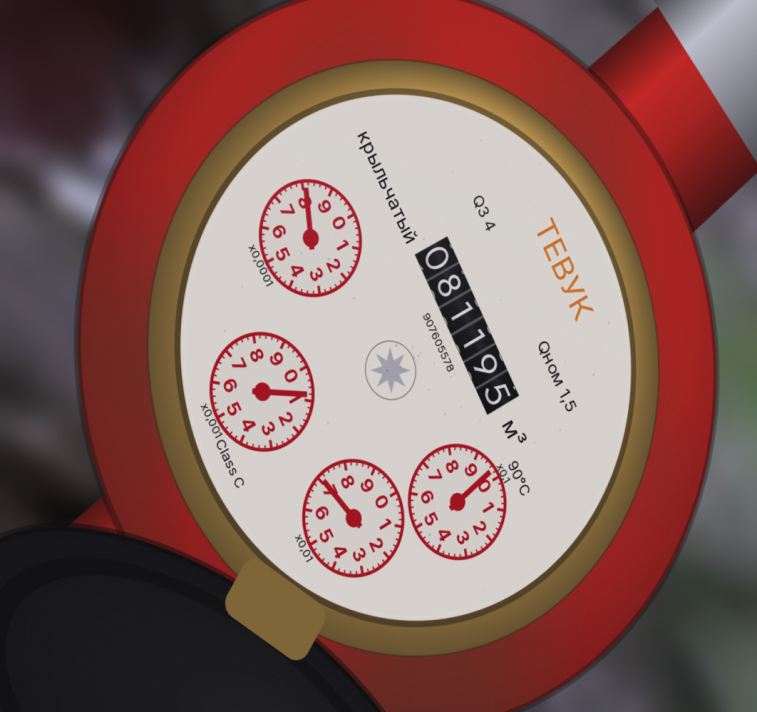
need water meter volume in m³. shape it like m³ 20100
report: m³ 81194.9708
